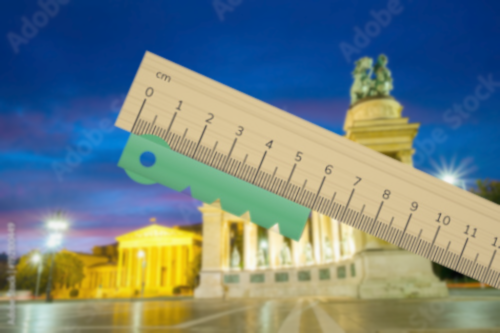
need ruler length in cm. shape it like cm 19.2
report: cm 6
